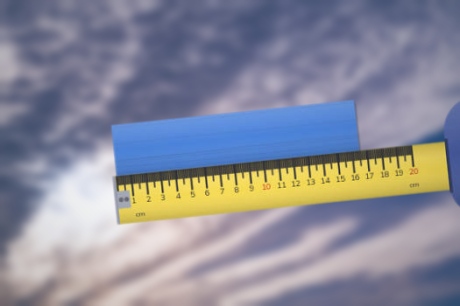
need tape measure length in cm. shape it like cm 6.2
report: cm 16.5
